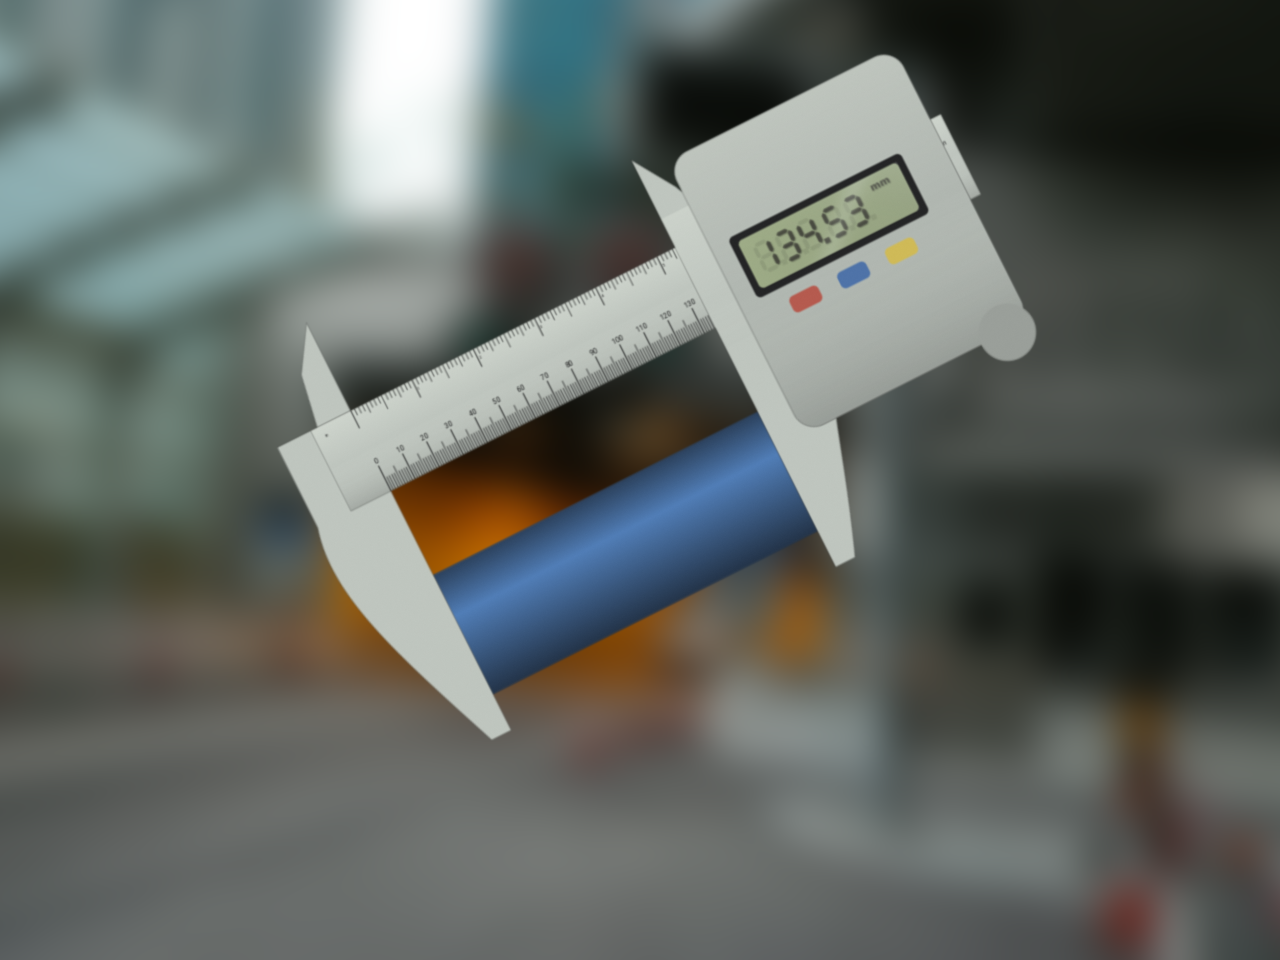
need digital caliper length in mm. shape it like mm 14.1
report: mm 134.53
